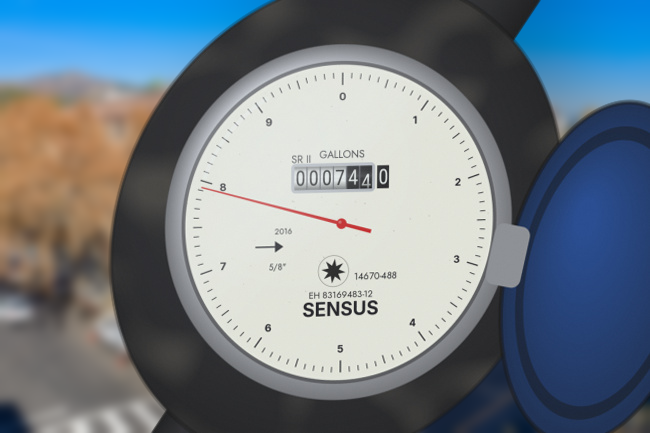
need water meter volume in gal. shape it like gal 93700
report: gal 7437.9
